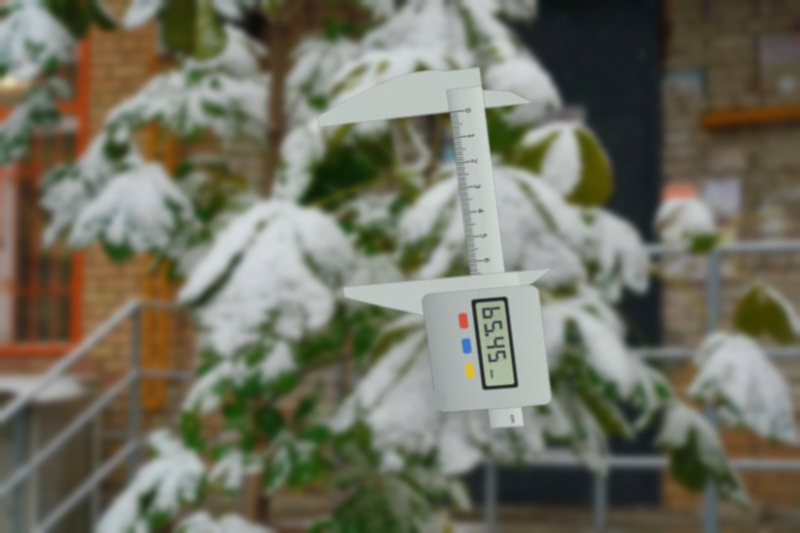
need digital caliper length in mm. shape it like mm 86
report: mm 65.45
